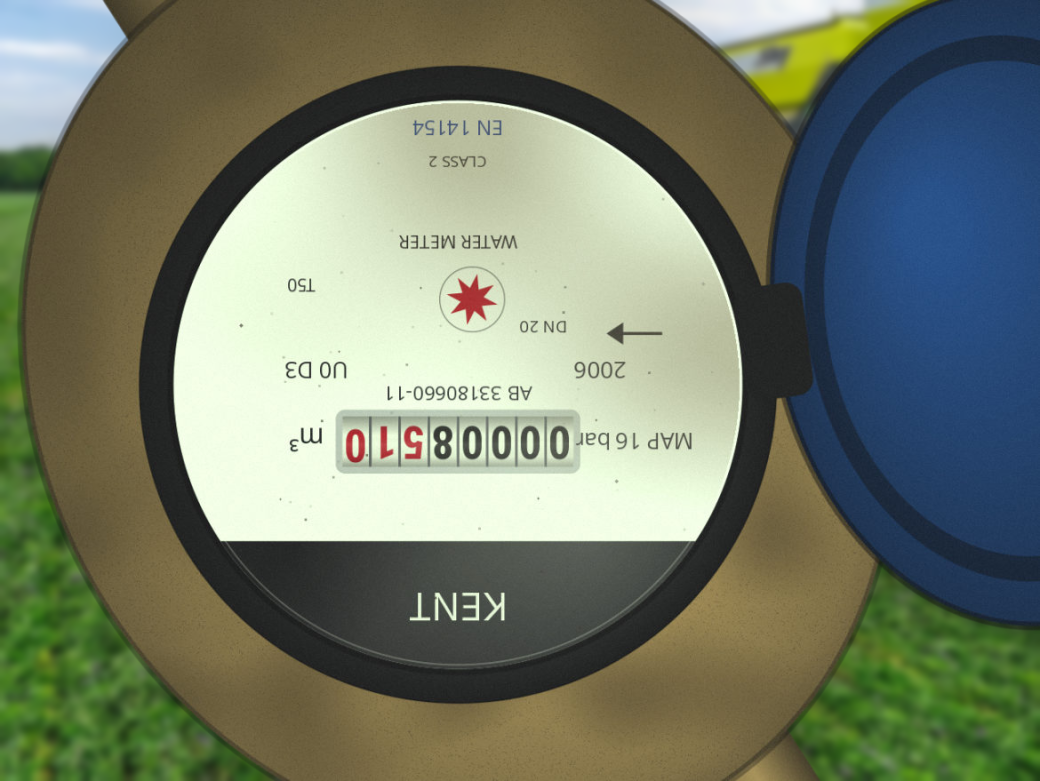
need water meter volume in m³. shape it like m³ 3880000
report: m³ 8.510
